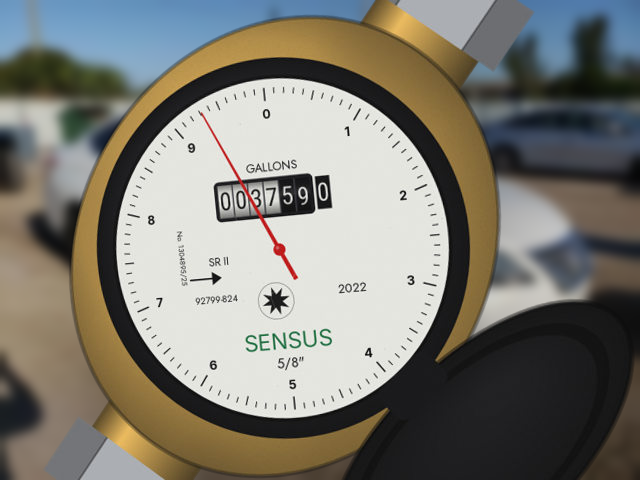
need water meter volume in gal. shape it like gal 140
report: gal 37589.3
